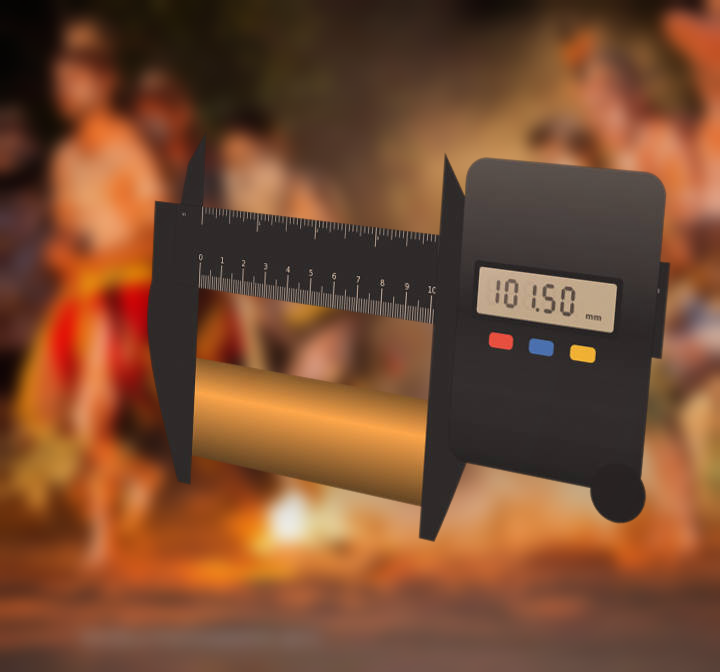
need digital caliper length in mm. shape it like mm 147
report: mm 101.50
